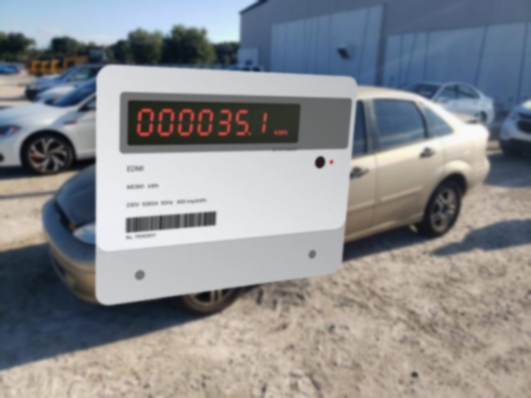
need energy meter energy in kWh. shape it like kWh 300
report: kWh 35.1
